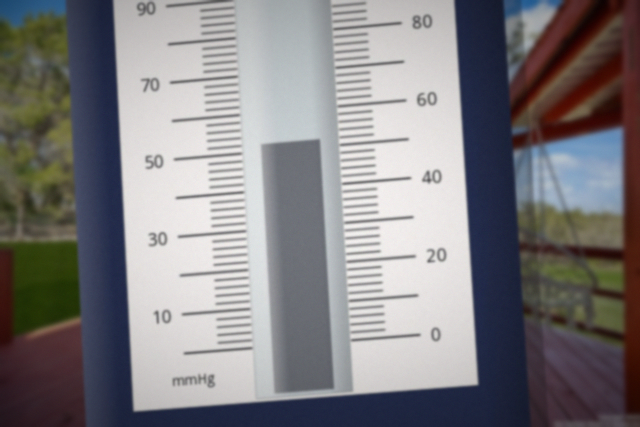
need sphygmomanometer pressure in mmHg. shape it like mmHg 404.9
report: mmHg 52
